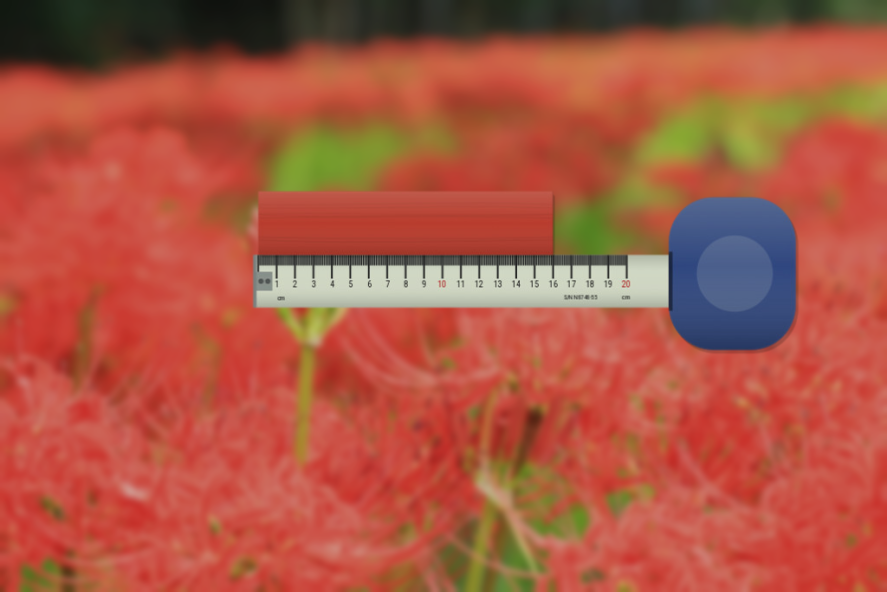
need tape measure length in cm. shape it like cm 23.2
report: cm 16
